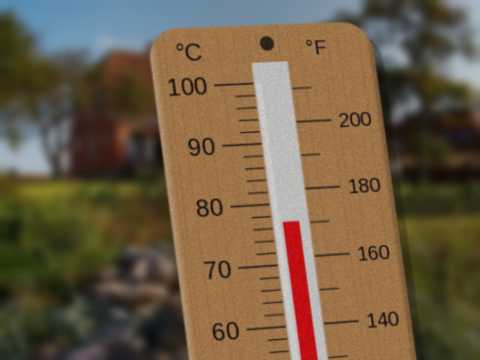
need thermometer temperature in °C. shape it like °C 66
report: °C 77
